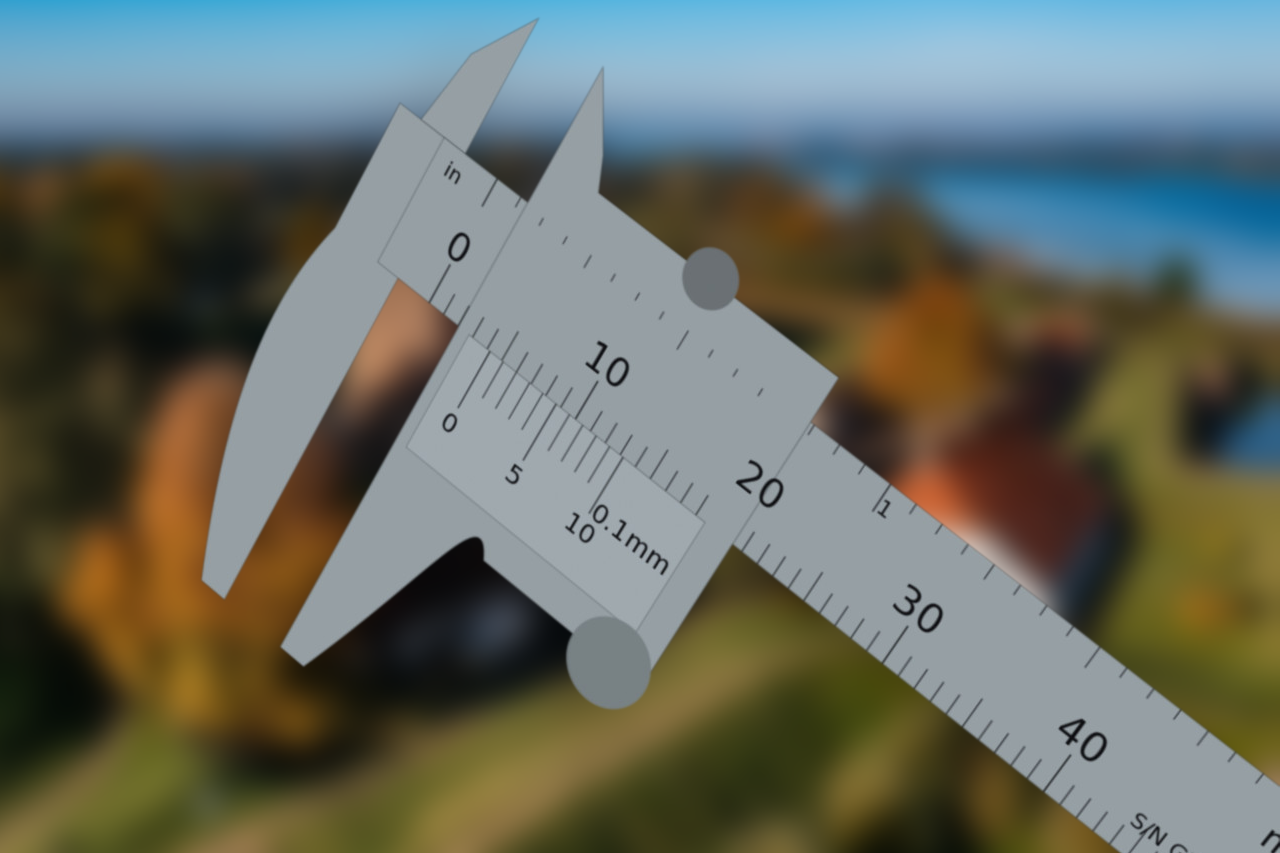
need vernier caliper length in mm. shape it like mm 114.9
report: mm 4.2
